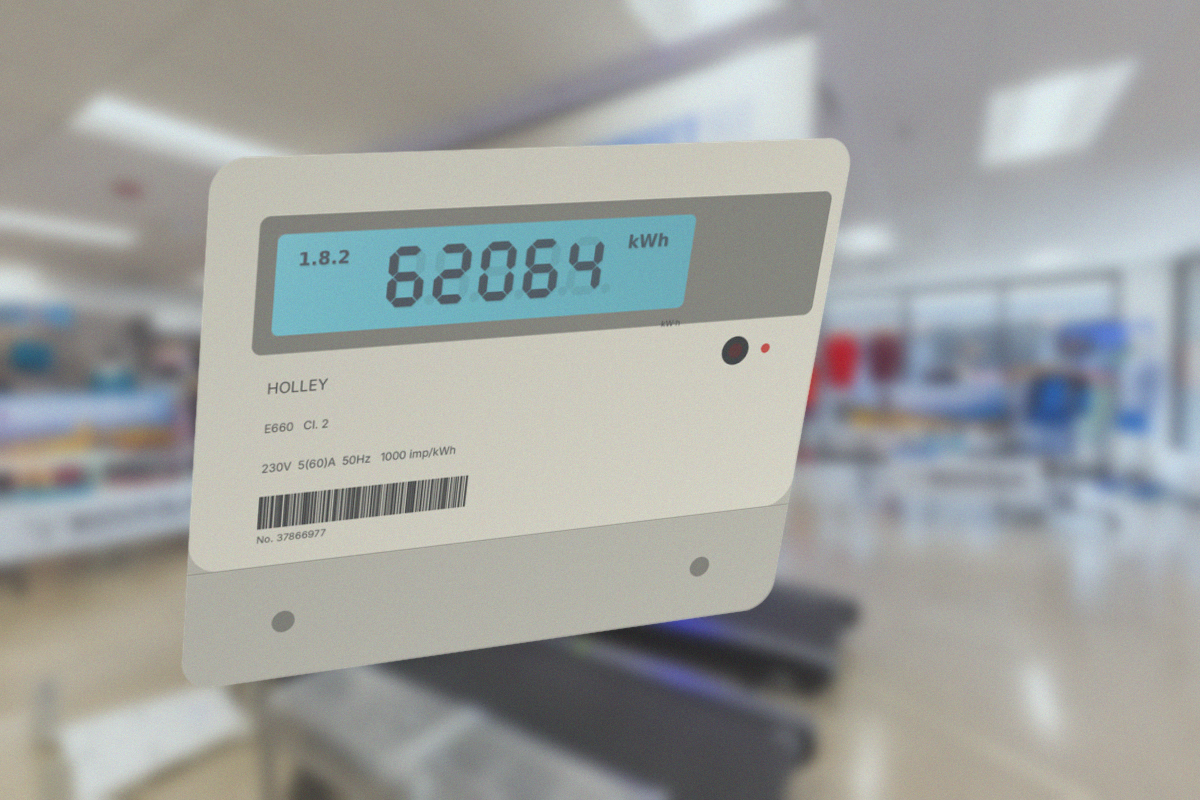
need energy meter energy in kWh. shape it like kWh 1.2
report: kWh 62064
